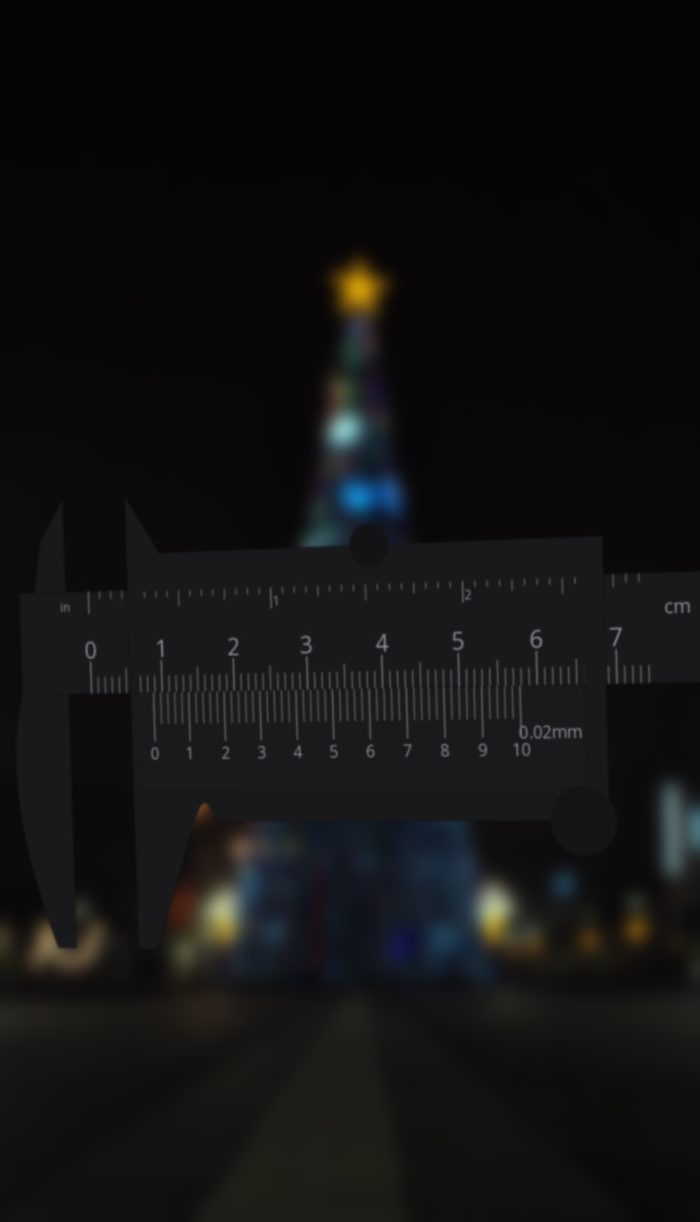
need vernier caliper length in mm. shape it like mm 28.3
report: mm 8.8
